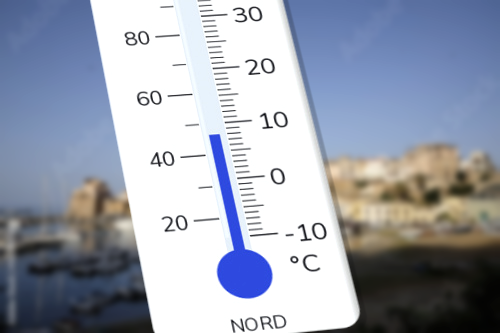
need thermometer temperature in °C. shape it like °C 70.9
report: °C 8
